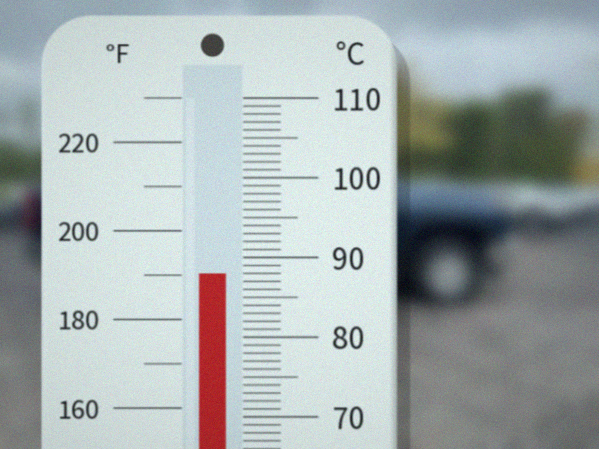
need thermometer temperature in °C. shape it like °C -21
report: °C 88
